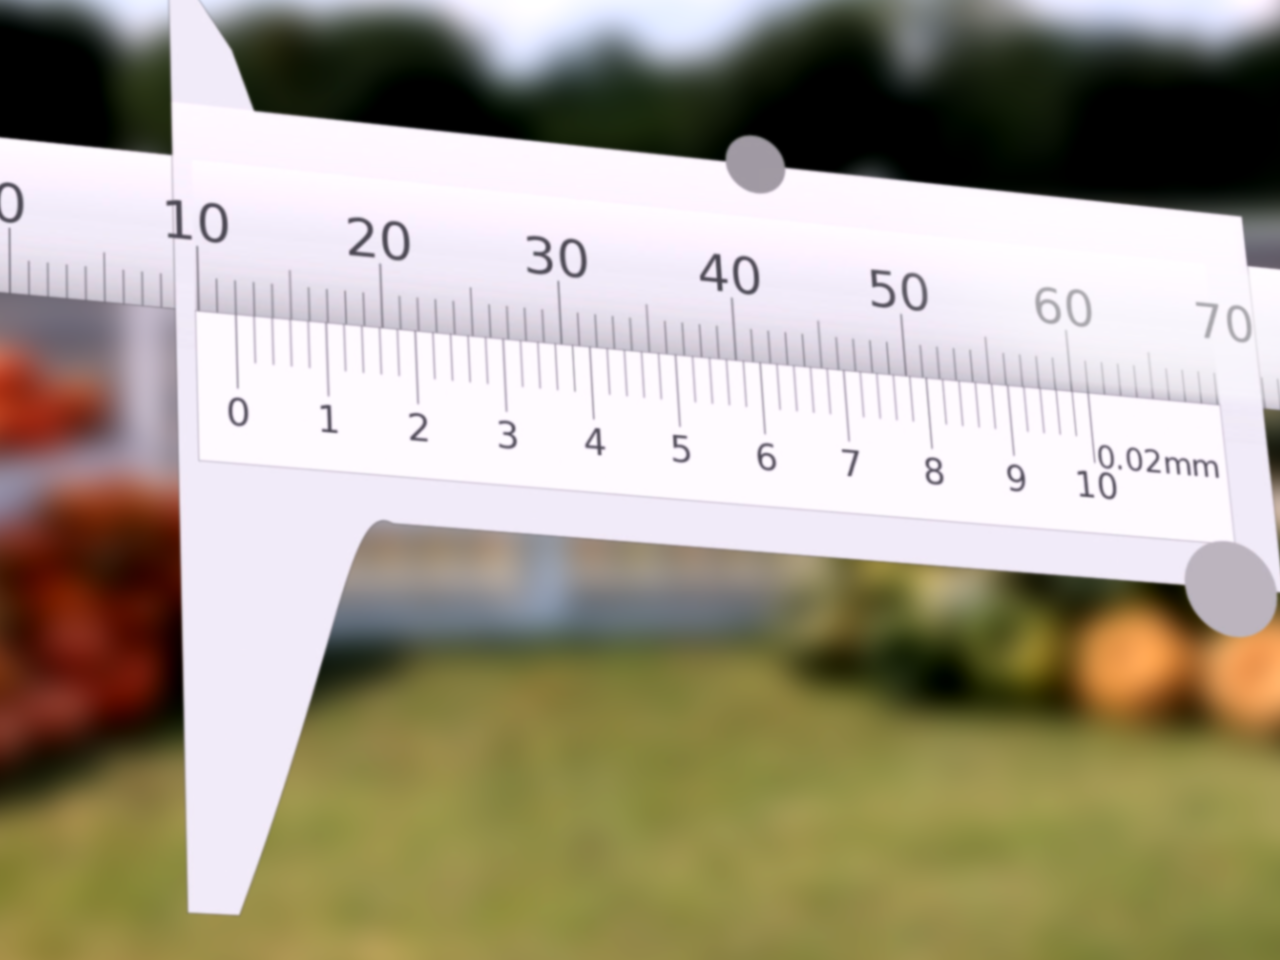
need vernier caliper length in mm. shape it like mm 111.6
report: mm 12.0
